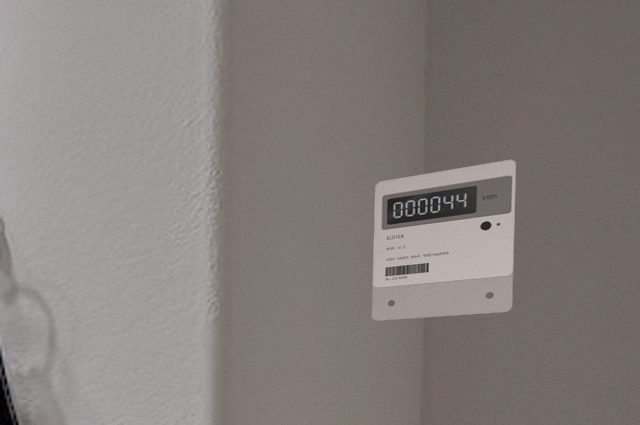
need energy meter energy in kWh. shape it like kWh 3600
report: kWh 44
